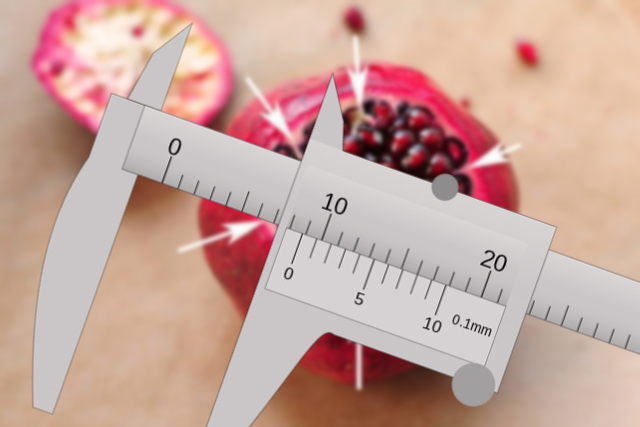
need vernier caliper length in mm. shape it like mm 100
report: mm 8.8
